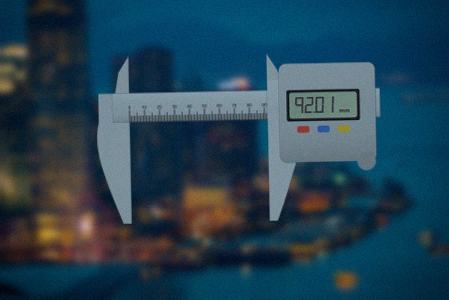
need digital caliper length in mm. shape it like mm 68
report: mm 92.01
